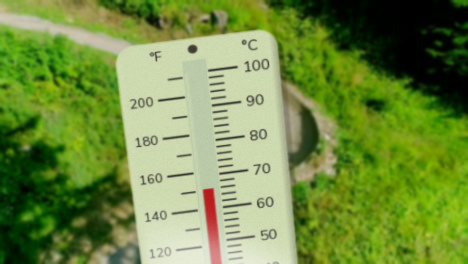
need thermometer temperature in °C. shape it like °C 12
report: °C 66
